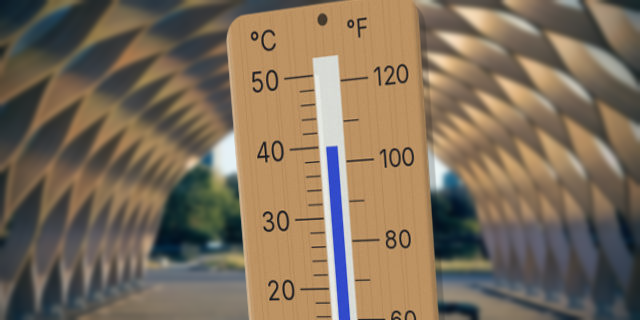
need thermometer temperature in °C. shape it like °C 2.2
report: °C 40
